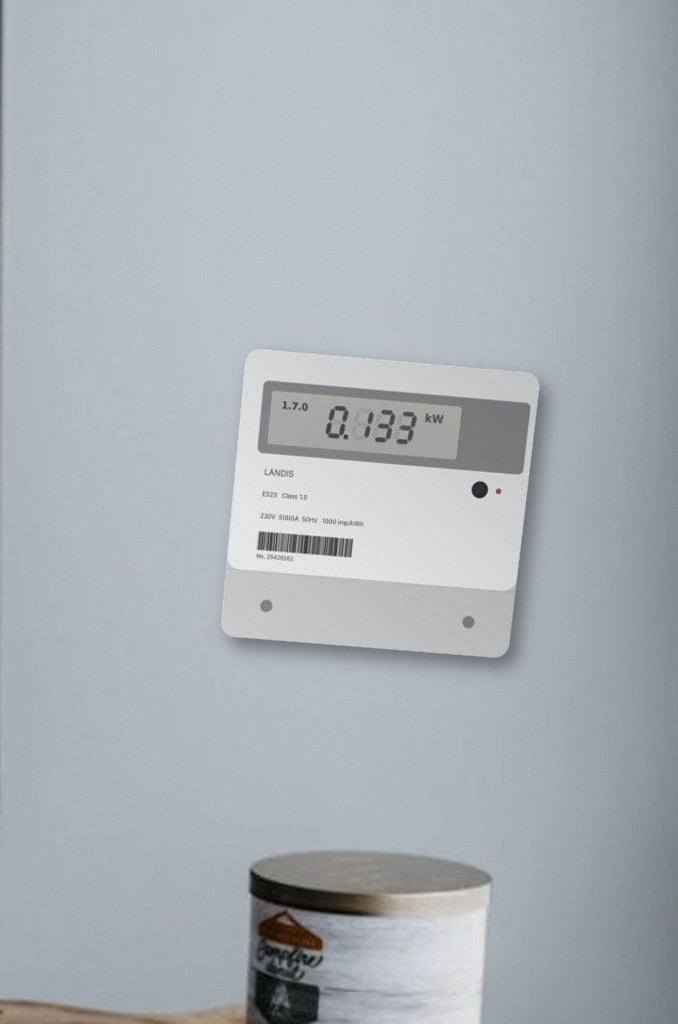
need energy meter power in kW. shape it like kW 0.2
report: kW 0.133
